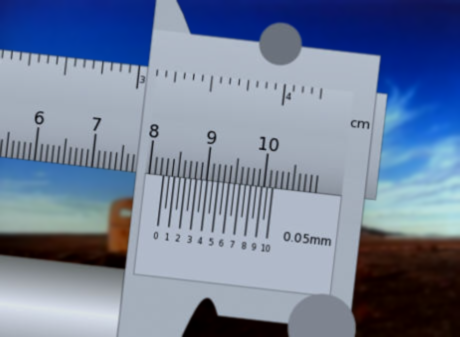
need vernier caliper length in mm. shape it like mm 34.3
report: mm 82.5
